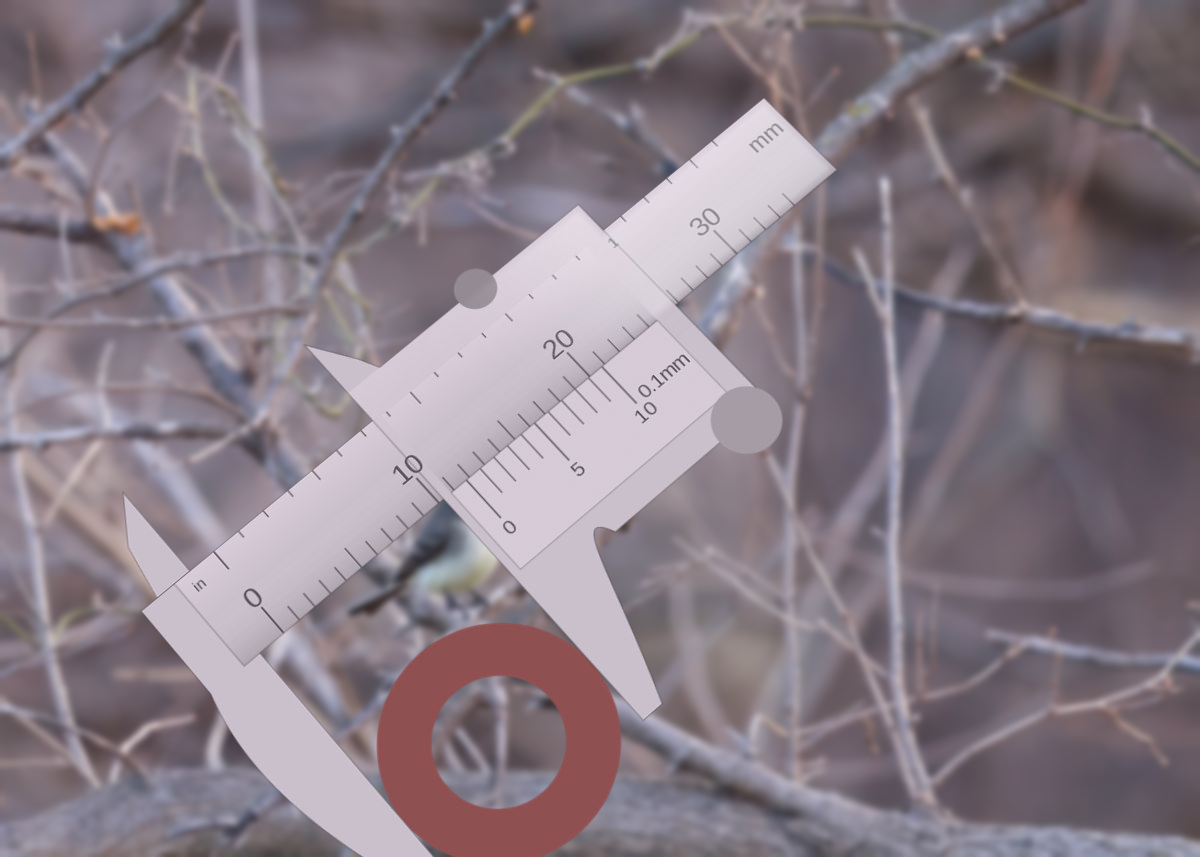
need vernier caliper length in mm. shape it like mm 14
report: mm 11.8
